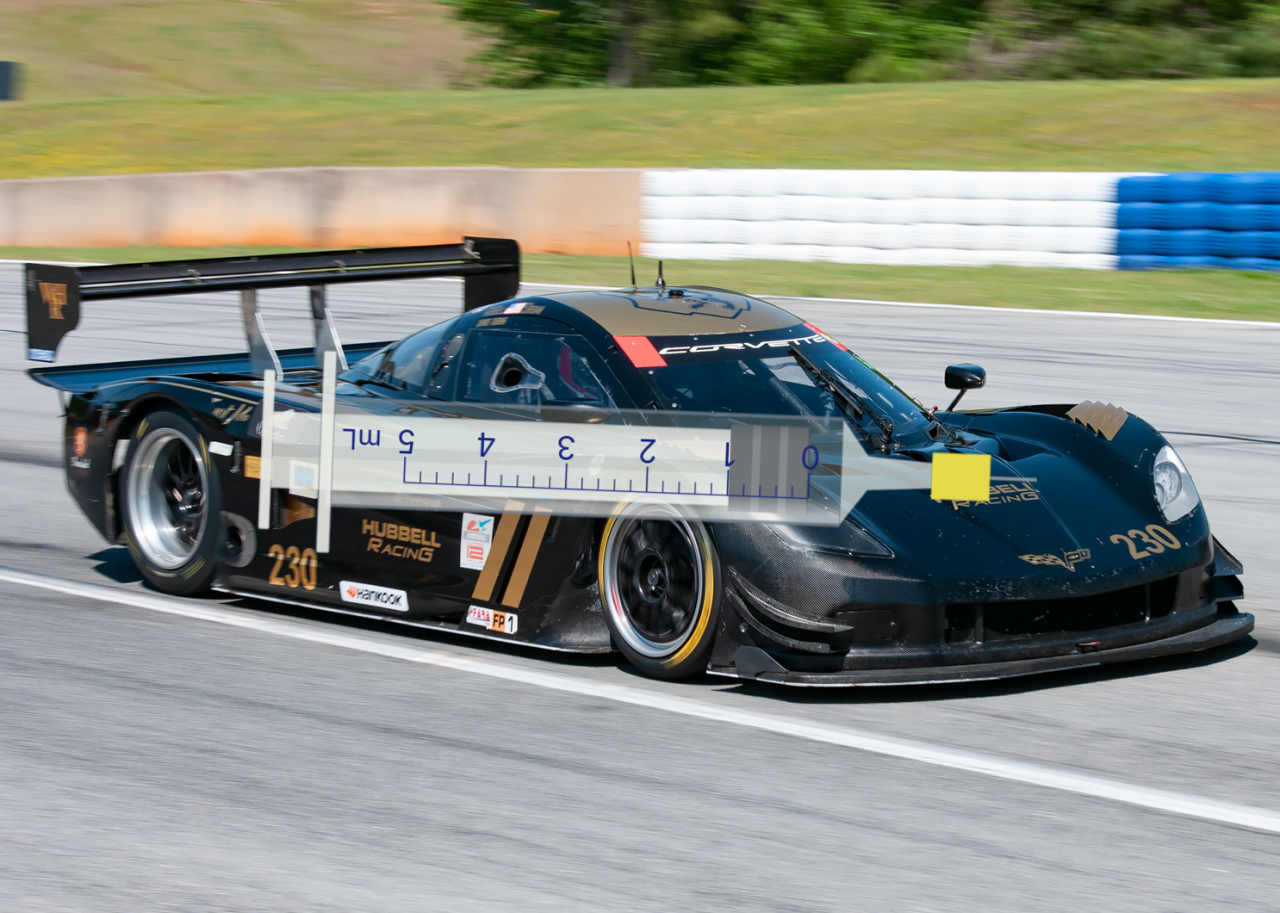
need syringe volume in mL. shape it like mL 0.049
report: mL 0
